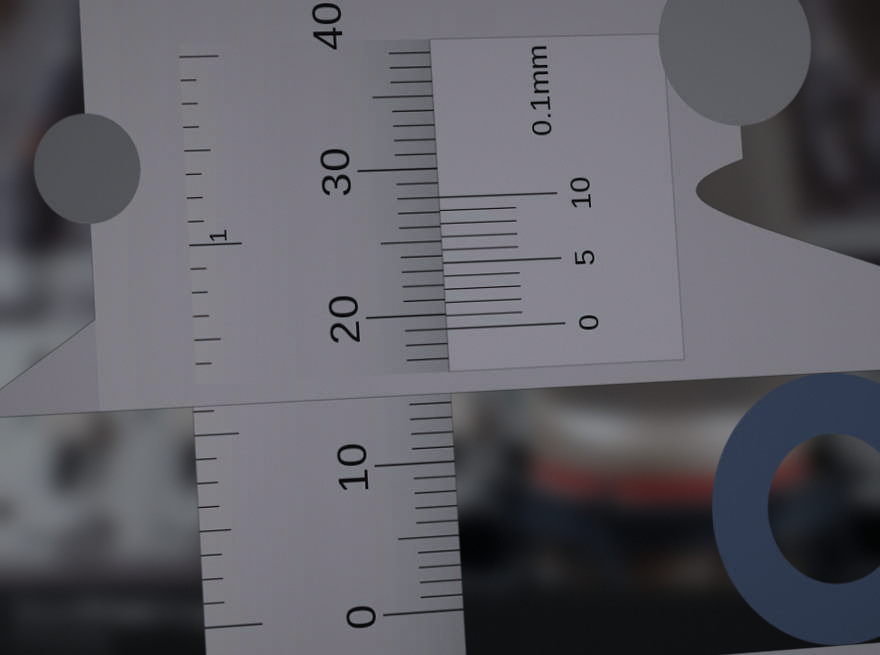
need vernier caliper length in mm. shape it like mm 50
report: mm 19.0
